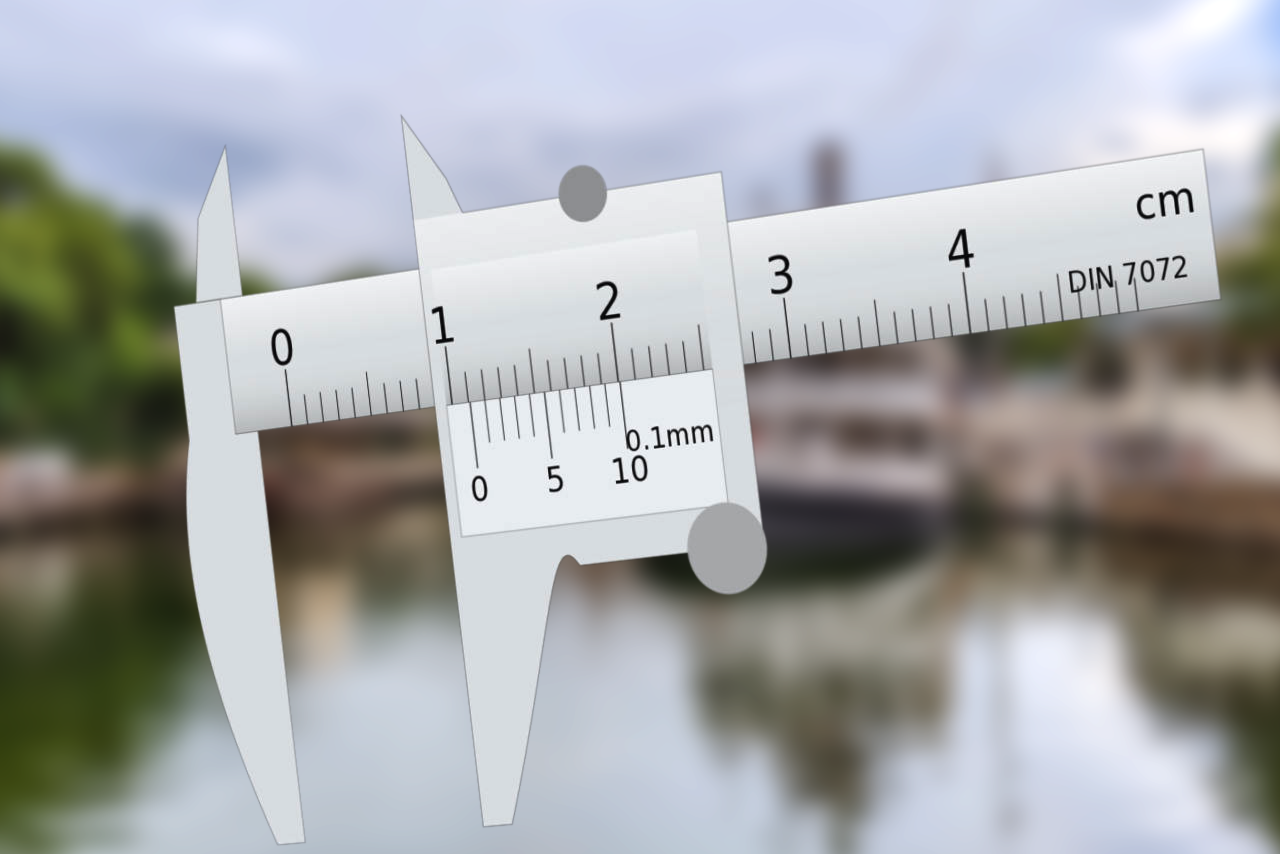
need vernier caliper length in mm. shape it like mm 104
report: mm 11.1
